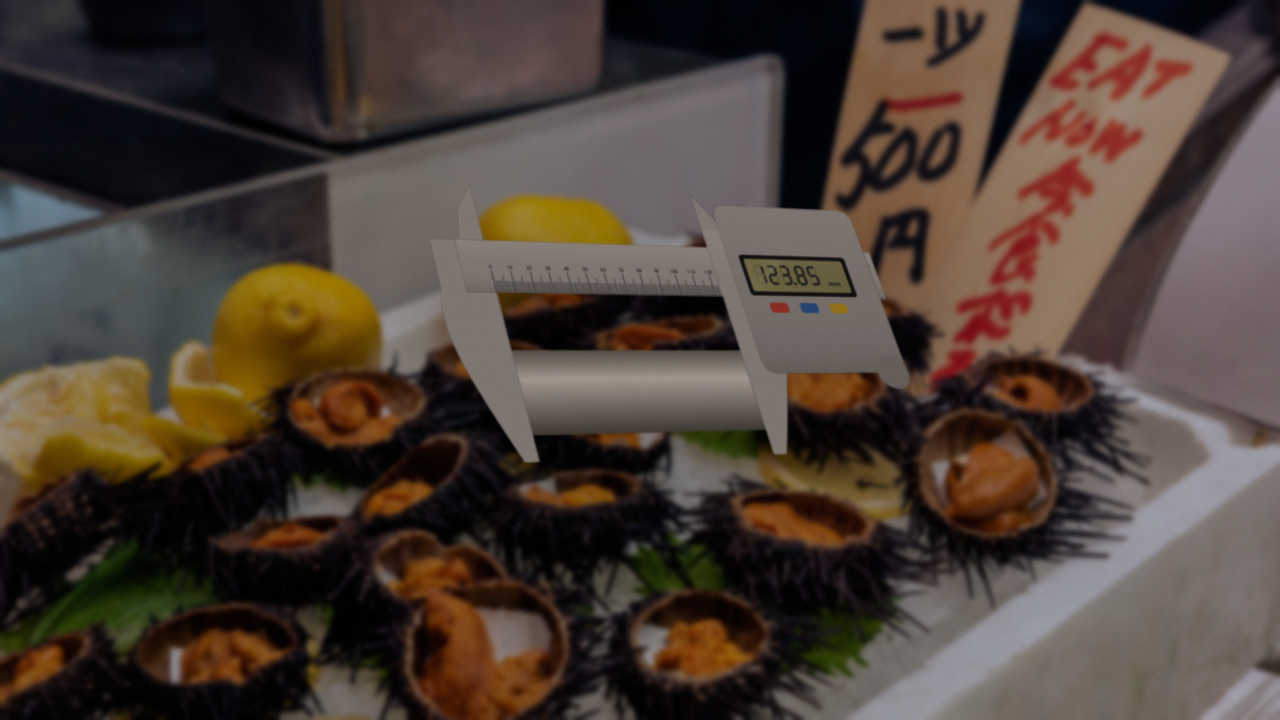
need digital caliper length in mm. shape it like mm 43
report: mm 123.85
